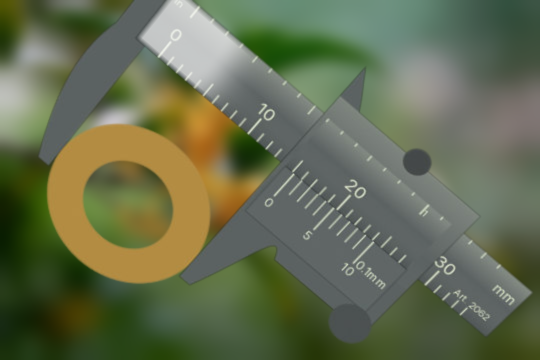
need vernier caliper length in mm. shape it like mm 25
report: mm 15.2
